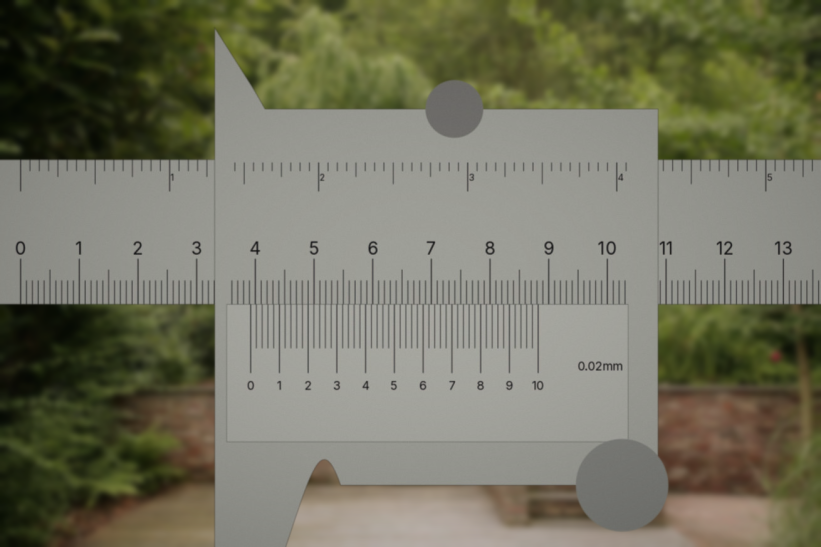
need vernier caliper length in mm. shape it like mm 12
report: mm 39.2
